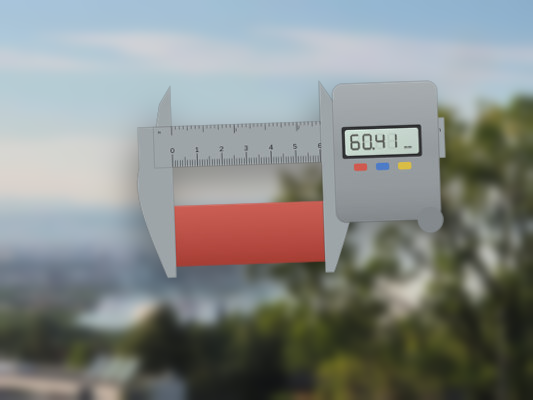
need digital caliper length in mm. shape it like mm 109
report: mm 60.41
